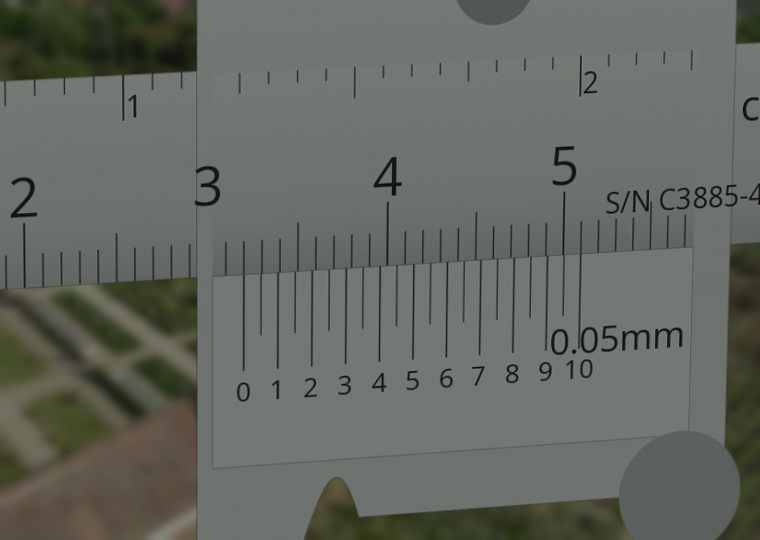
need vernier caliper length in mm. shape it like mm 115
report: mm 32.0
